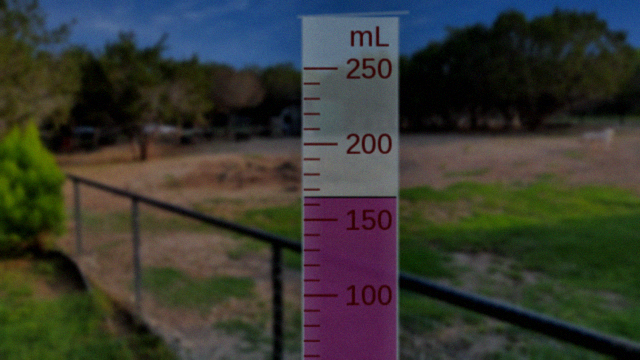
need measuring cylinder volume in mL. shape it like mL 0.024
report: mL 165
